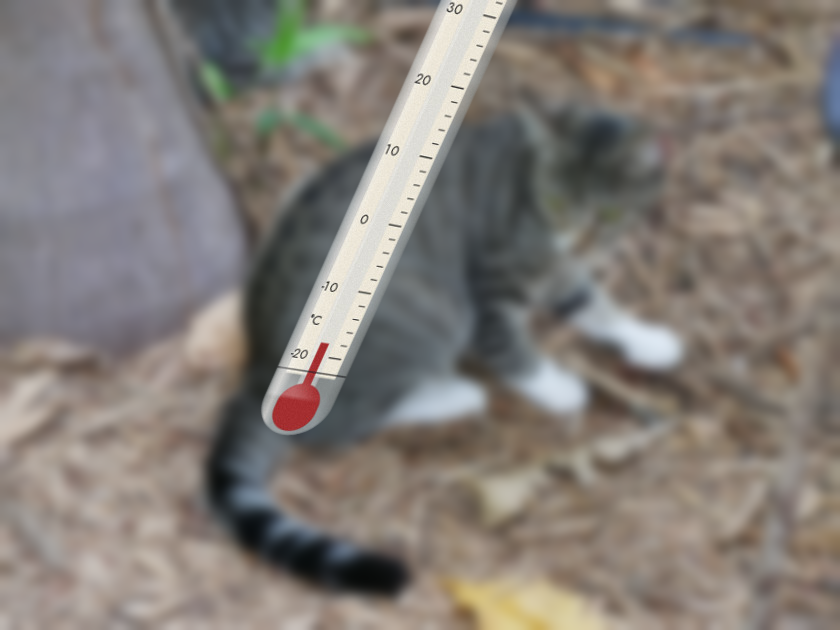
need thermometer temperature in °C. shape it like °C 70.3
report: °C -18
